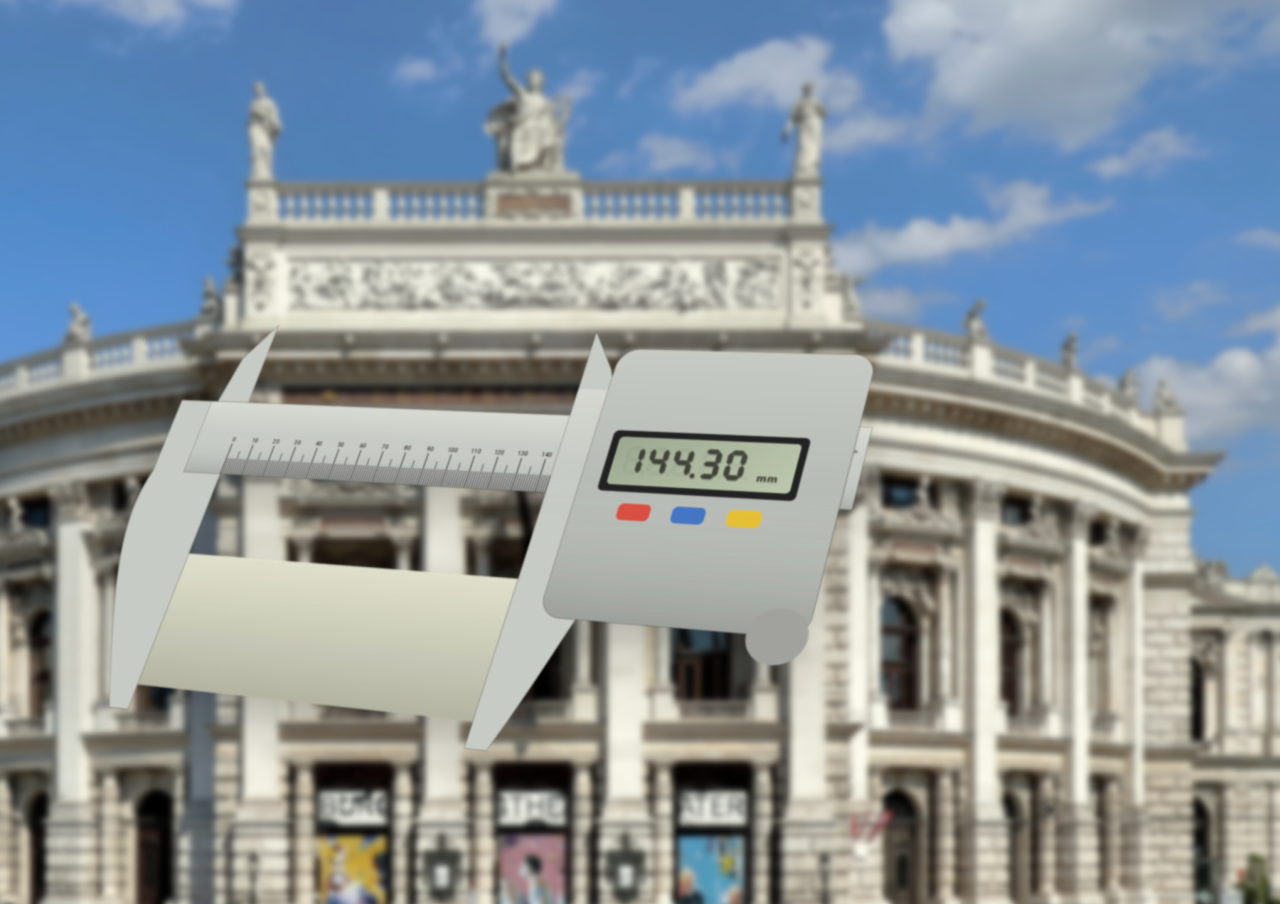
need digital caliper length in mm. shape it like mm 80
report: mm 144.30
